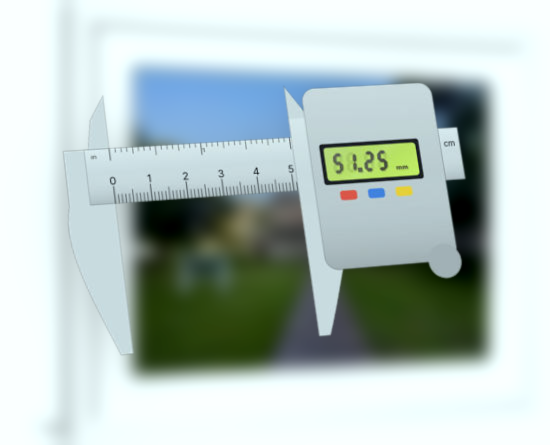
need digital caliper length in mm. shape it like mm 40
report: mm 51.25
